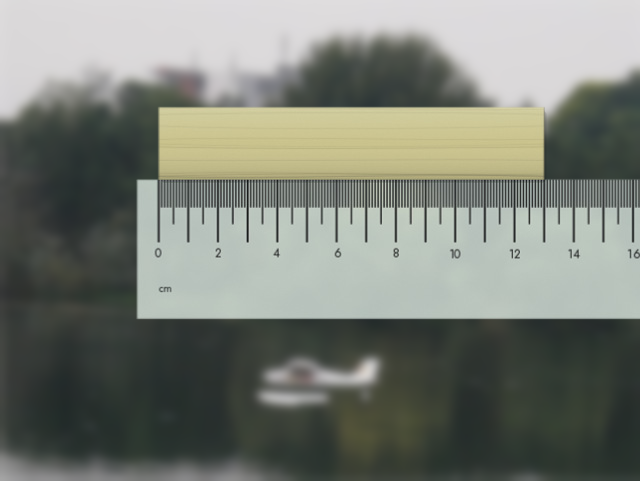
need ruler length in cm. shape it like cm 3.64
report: cm 13
